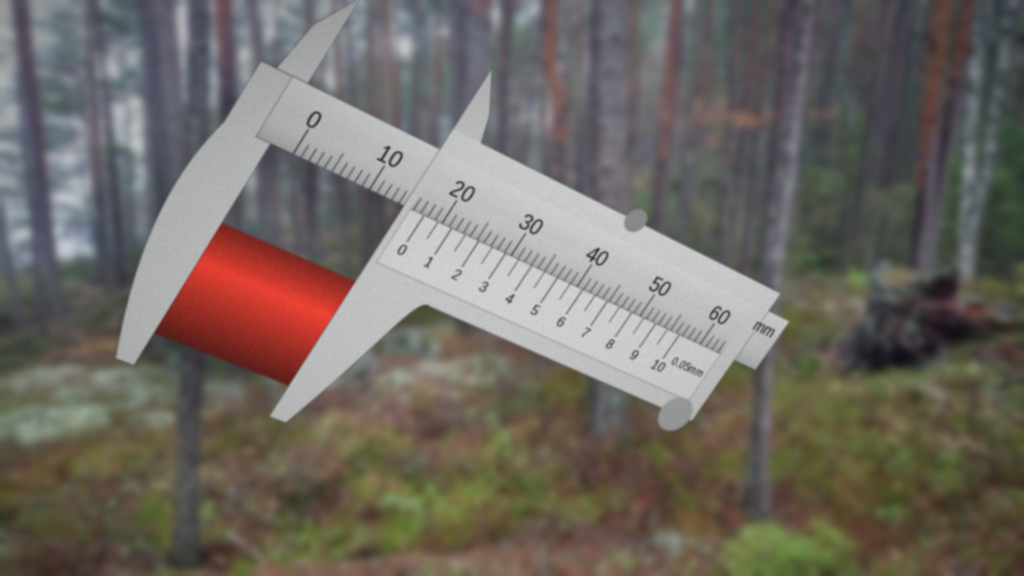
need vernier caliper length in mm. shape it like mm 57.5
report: mm 17.5
